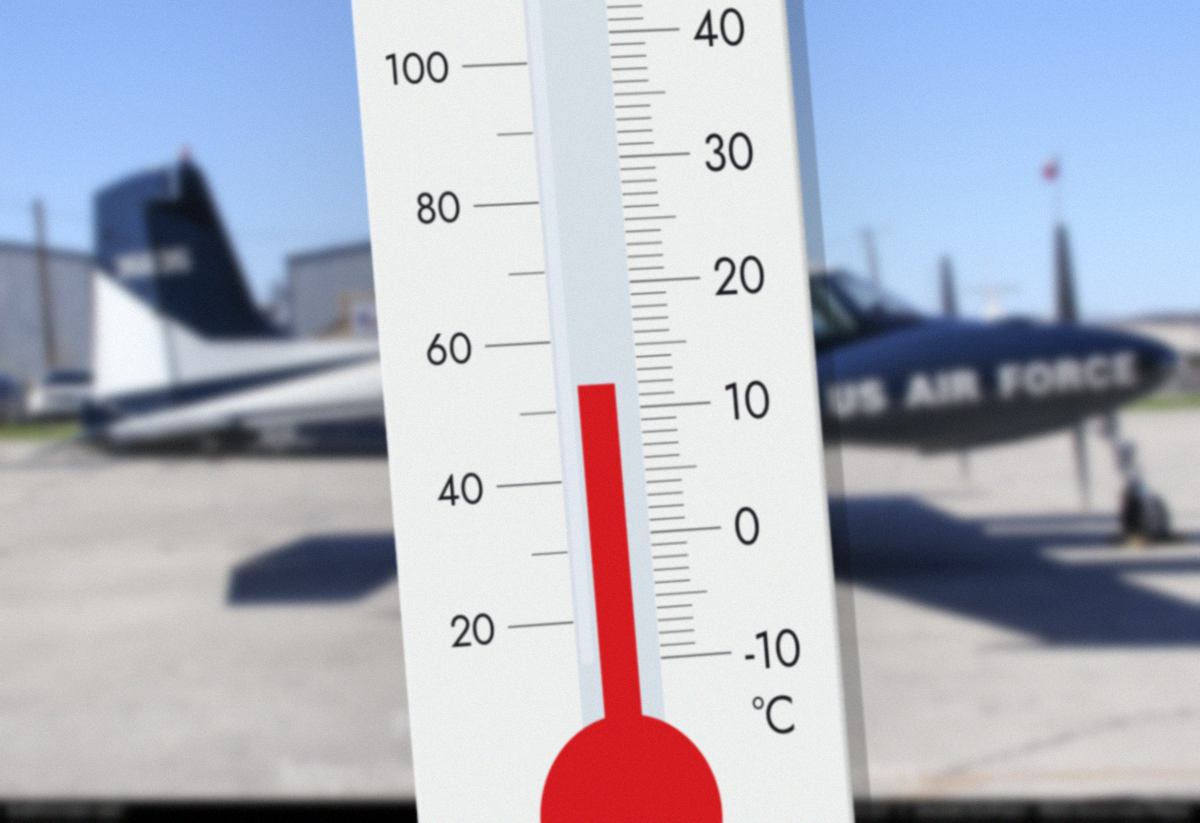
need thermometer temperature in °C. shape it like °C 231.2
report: °C 12
